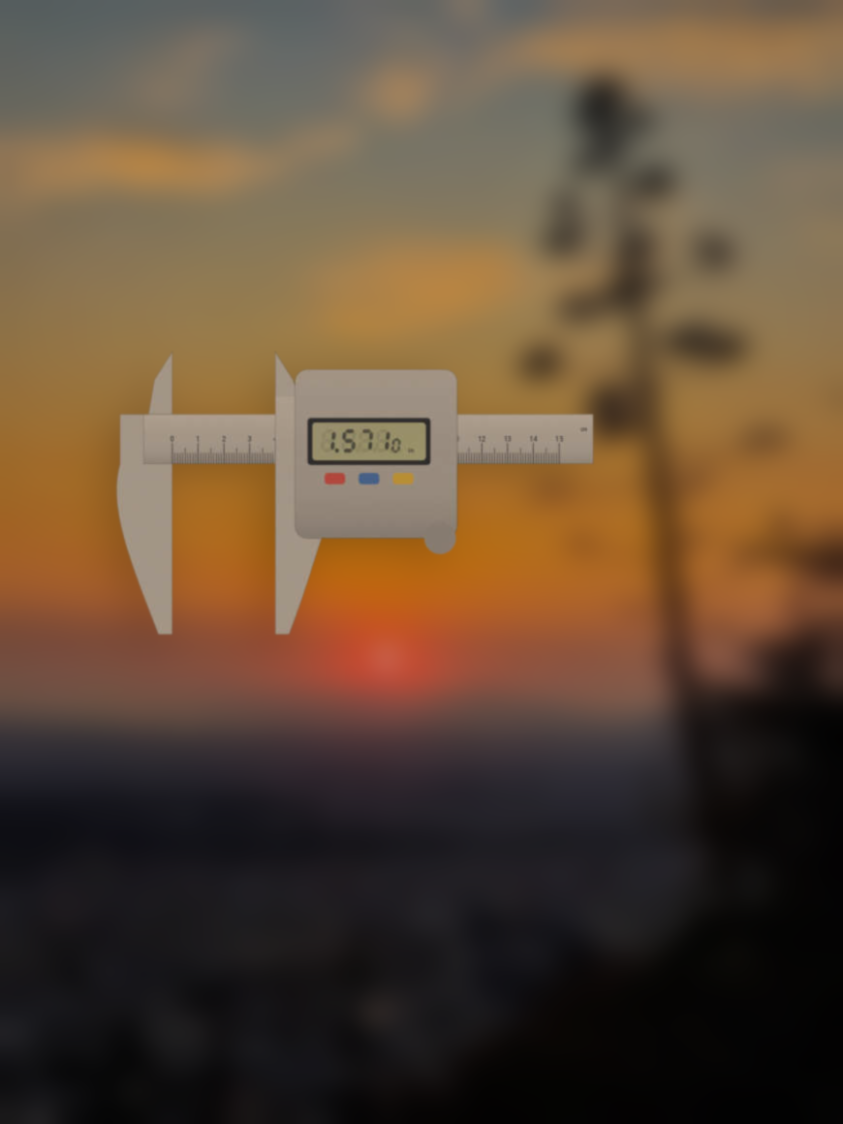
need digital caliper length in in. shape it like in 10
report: in 1.5710
